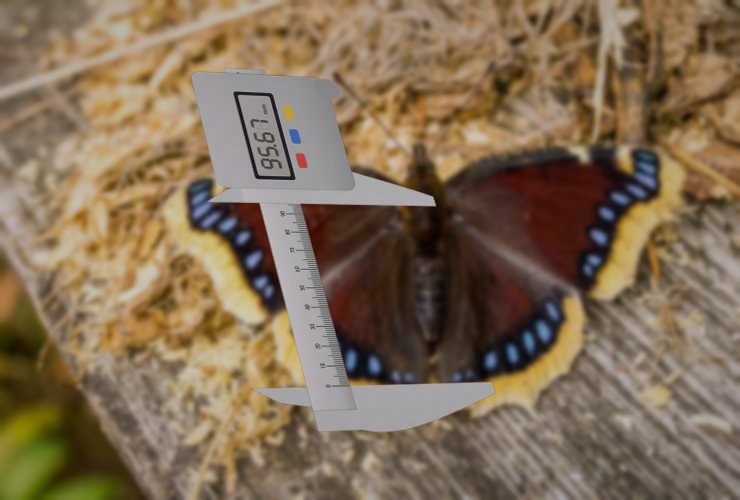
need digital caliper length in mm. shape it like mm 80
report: mm 95.67
